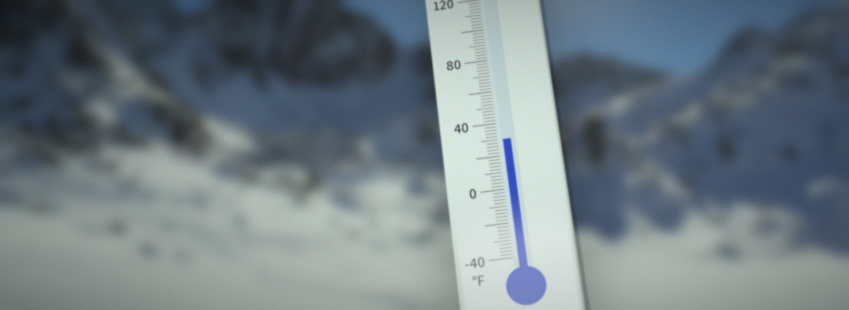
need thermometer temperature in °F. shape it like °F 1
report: °F 30
